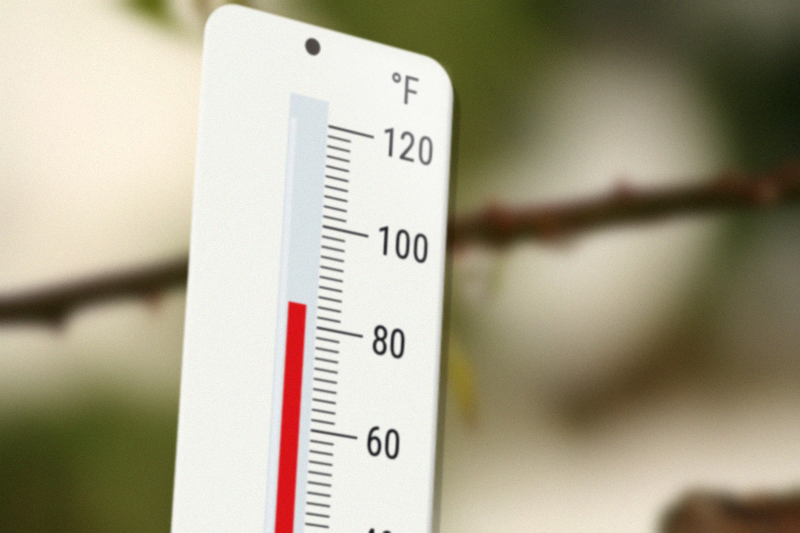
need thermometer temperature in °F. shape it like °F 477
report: °F 84
